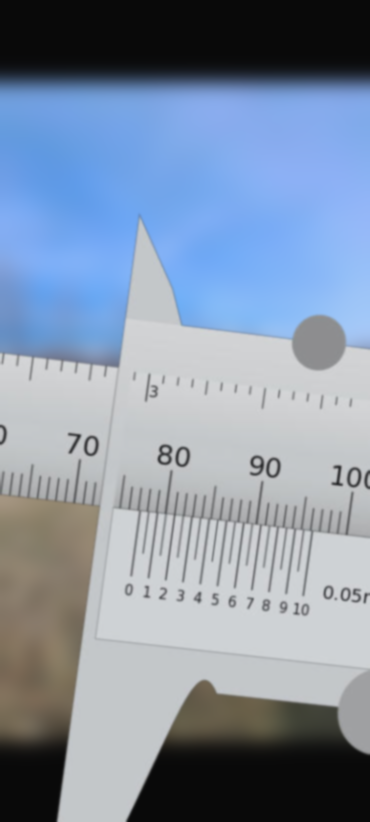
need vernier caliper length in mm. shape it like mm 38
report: mm 77.2
